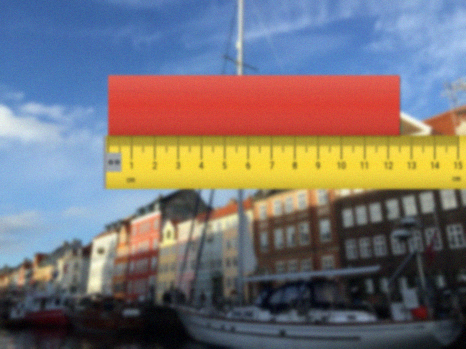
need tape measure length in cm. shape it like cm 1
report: cm 12.5
